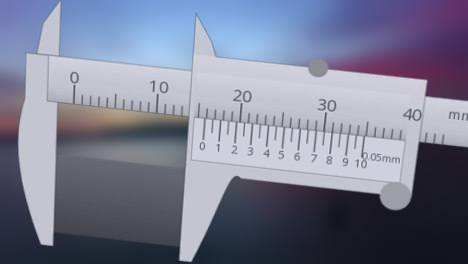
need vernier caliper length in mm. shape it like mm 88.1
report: mm 15.8
